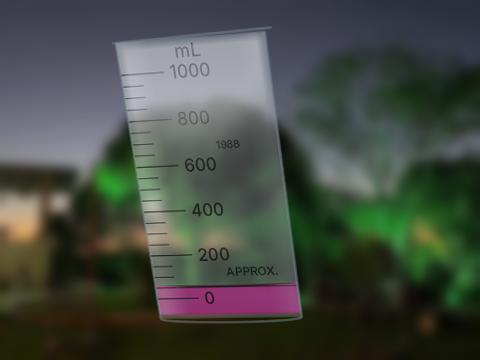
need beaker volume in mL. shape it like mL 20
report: mL 50
